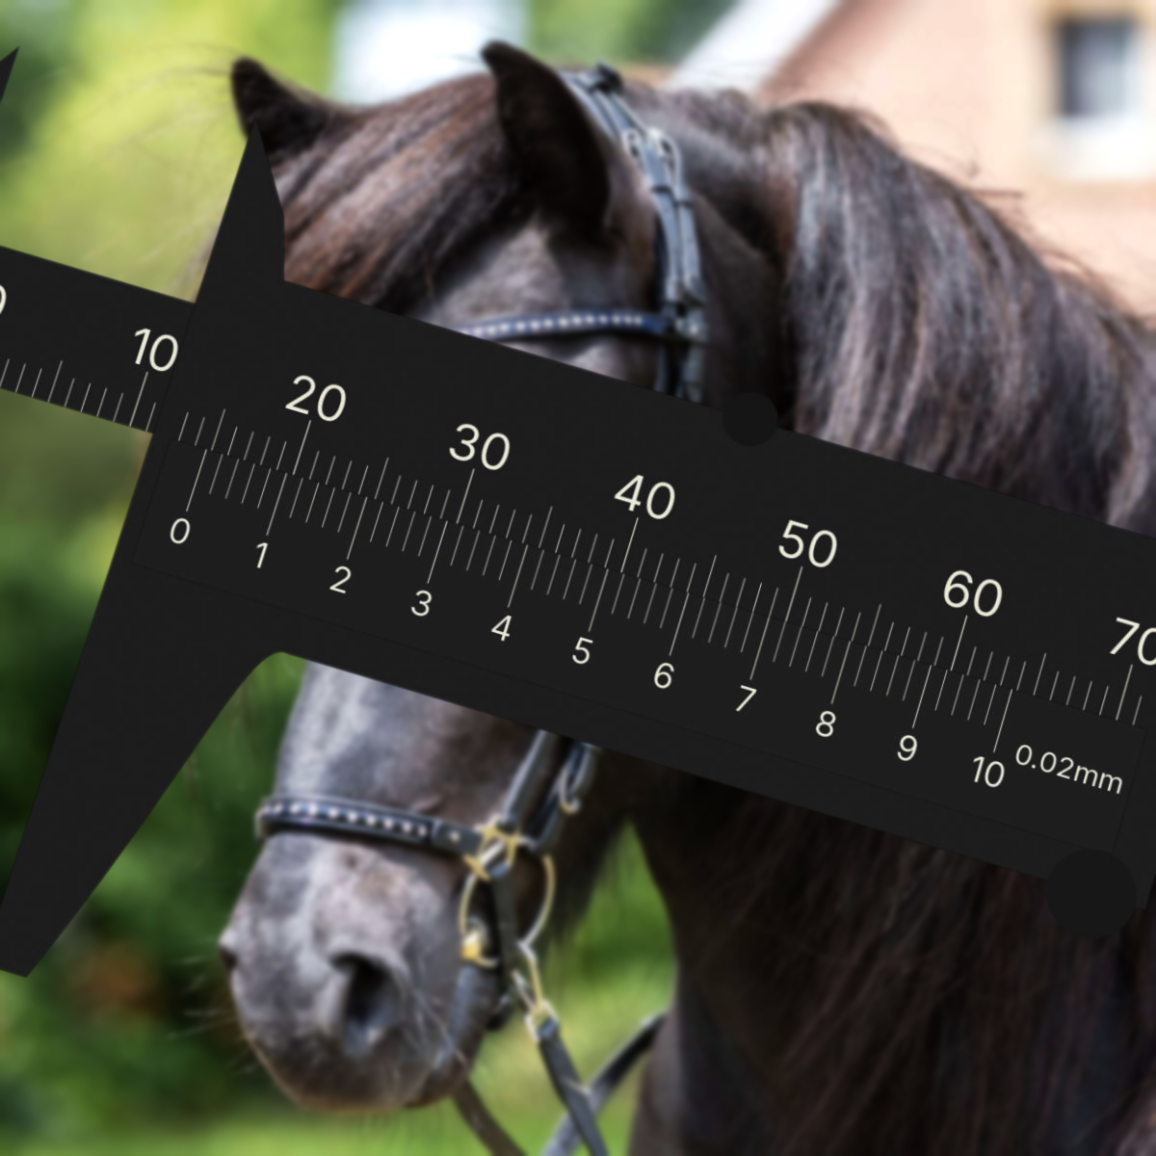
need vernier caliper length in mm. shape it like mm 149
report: mm 14.7
